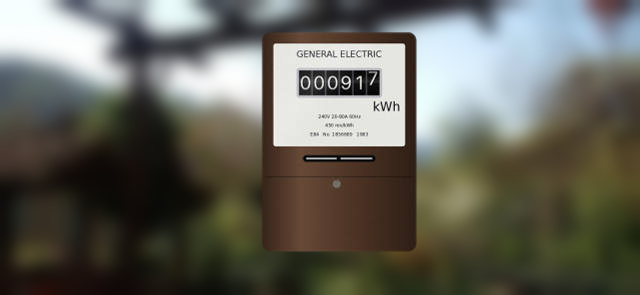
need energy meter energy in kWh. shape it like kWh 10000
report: kWh 917
